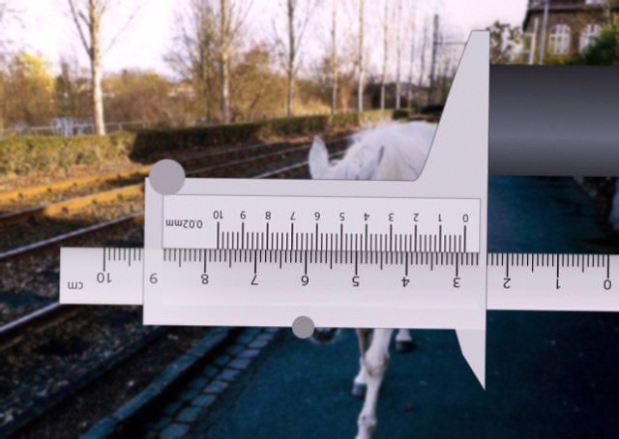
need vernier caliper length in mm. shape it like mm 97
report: mm 28.5
